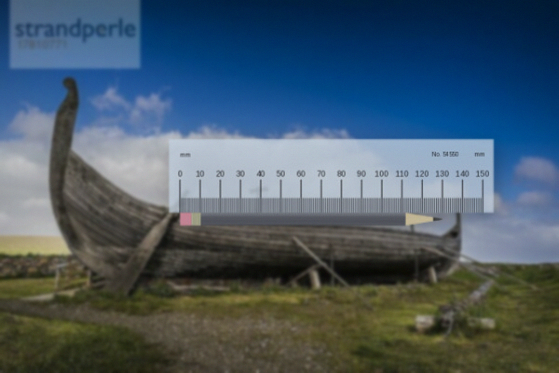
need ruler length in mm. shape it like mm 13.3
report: mm 130
